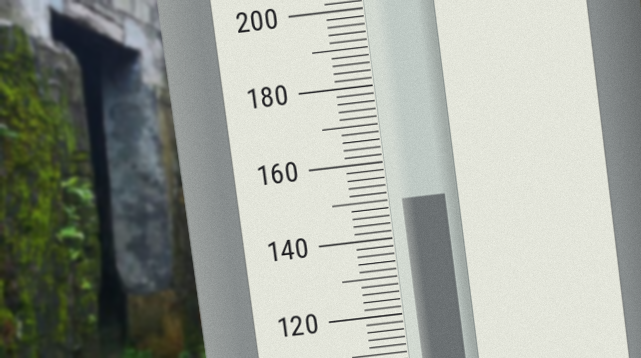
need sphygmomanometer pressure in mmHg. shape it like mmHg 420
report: mmHg 150
